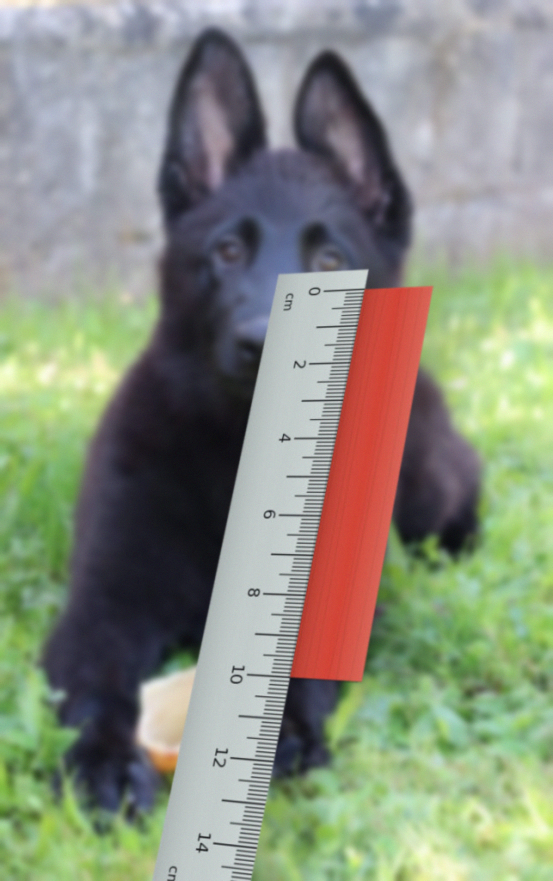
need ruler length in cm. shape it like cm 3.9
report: cm 10
